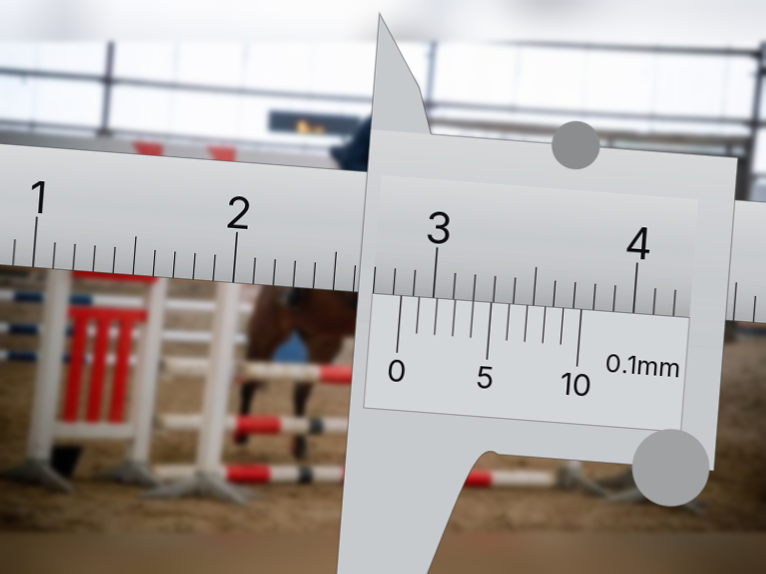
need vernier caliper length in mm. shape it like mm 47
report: mm 28.4
